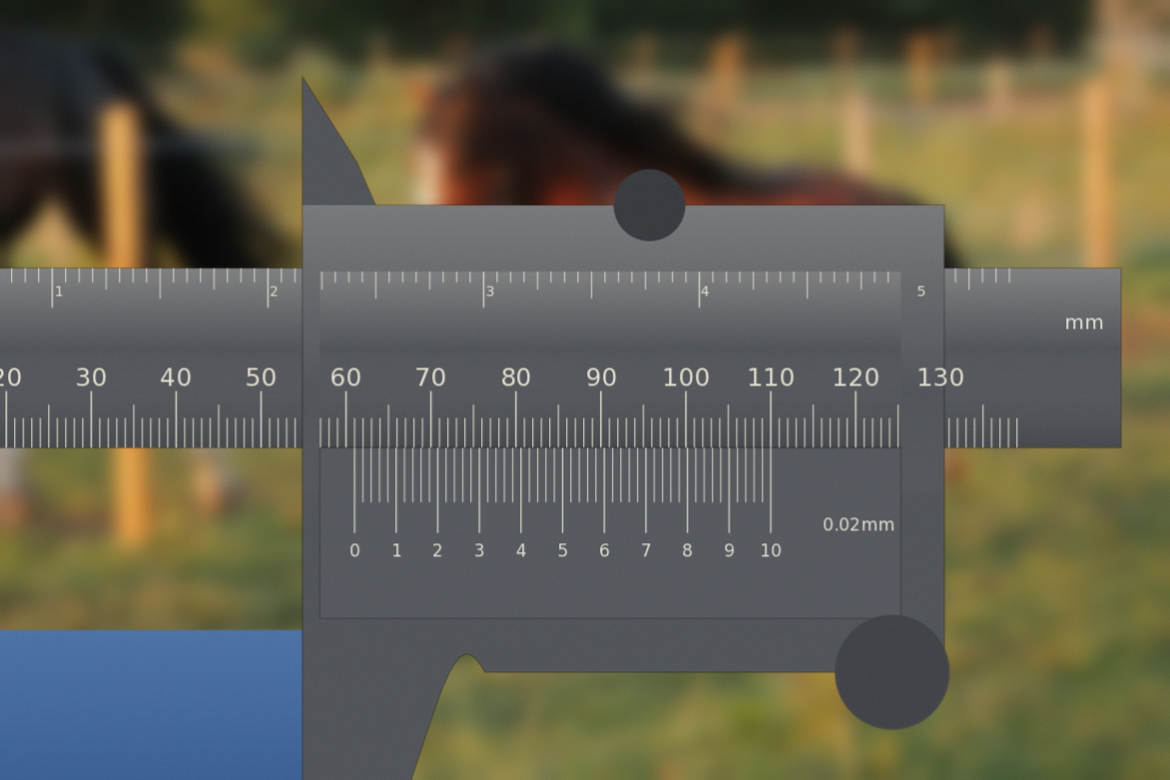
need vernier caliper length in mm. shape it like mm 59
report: mm 61.0
